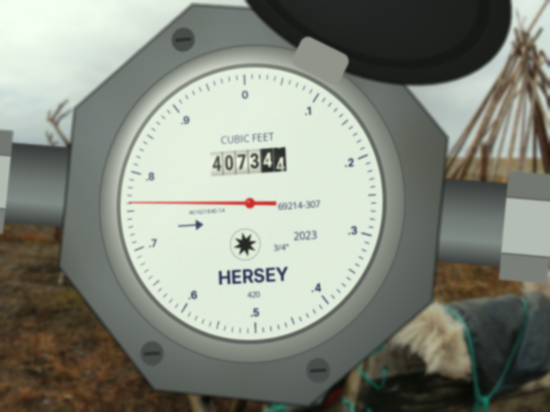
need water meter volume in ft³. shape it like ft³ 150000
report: ft³ 407343.76
